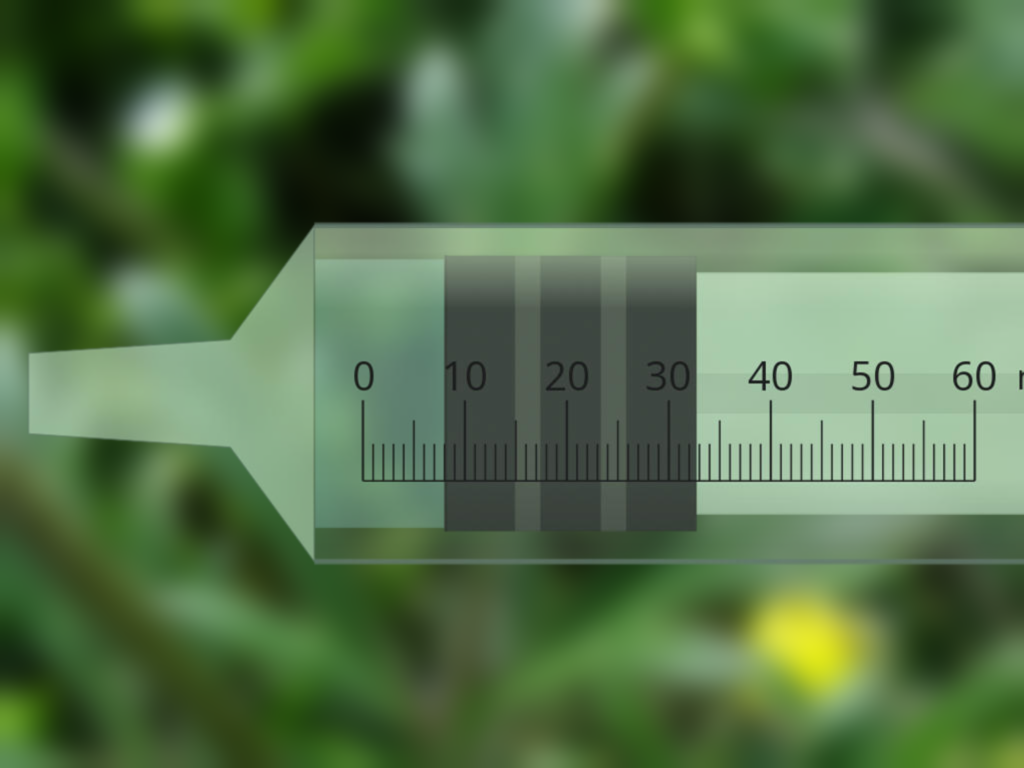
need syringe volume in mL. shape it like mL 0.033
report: mL 8
